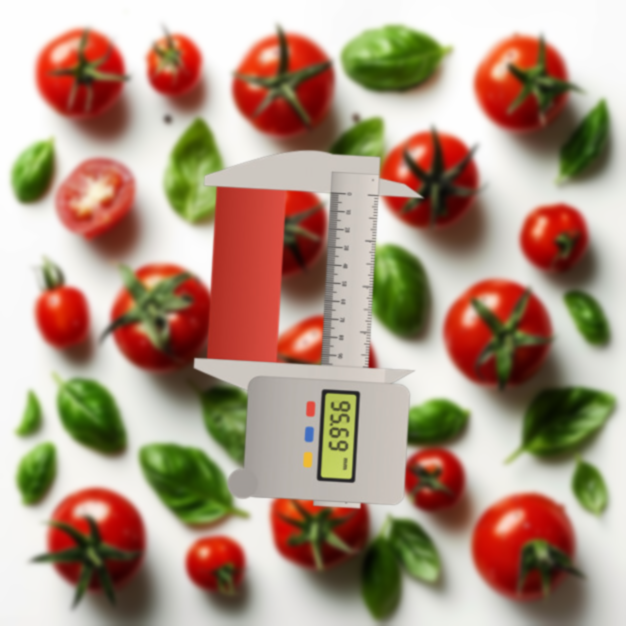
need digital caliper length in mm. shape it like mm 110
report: mm 95.69
